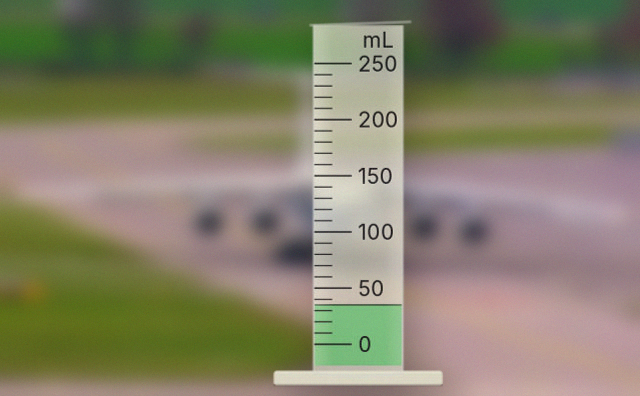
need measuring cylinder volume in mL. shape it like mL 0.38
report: mL 35
